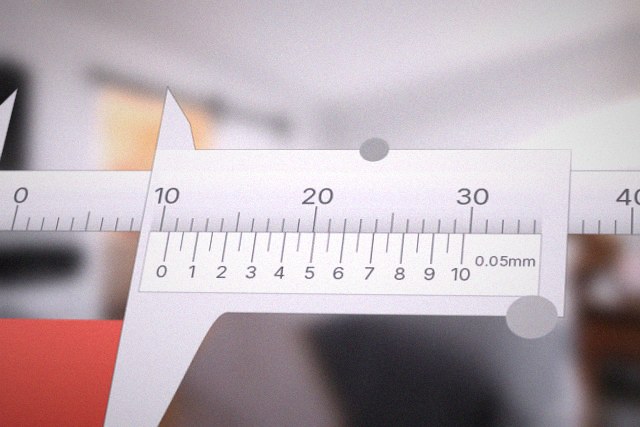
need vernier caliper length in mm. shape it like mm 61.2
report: mm 10.6
